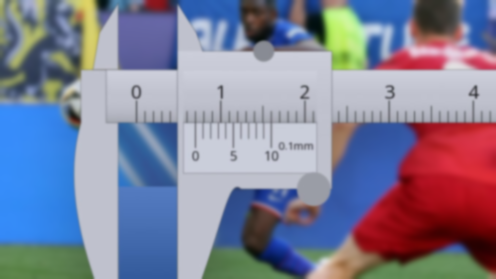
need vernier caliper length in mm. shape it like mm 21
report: mm 7.0
